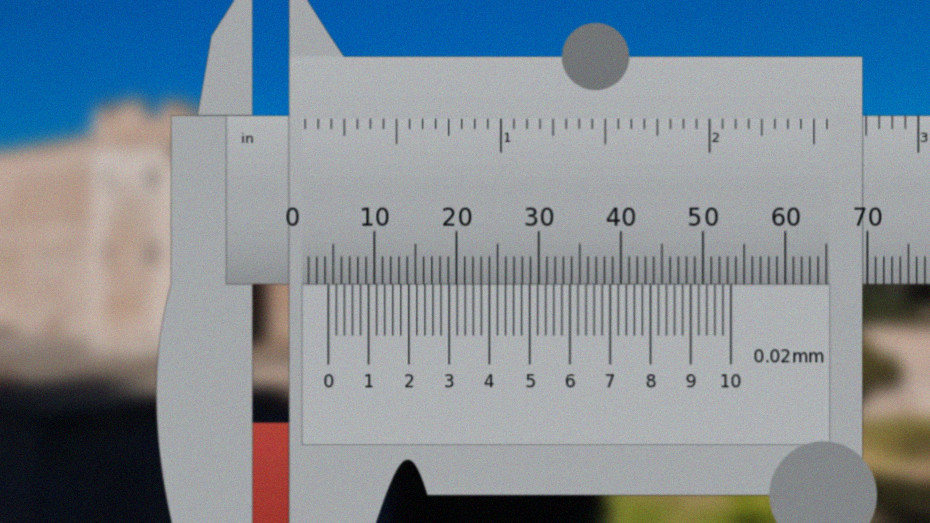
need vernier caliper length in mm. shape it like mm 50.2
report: mm 4.4
